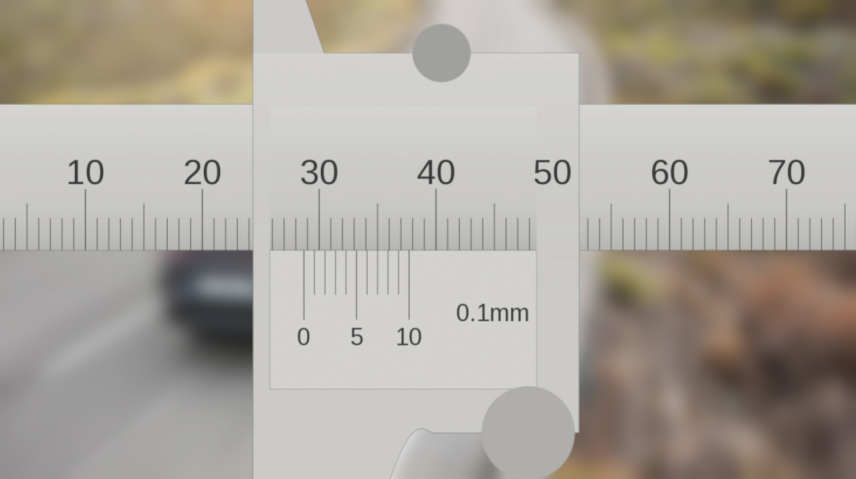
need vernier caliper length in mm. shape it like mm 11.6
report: mm 28.7
